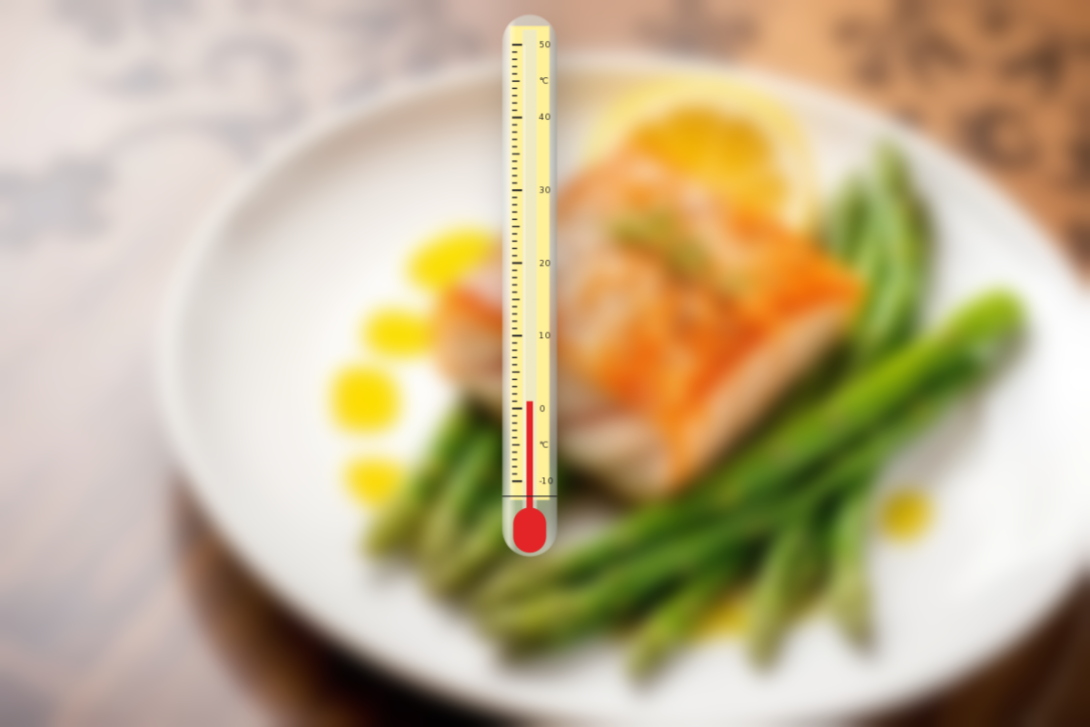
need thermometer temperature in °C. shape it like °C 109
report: °C 1
